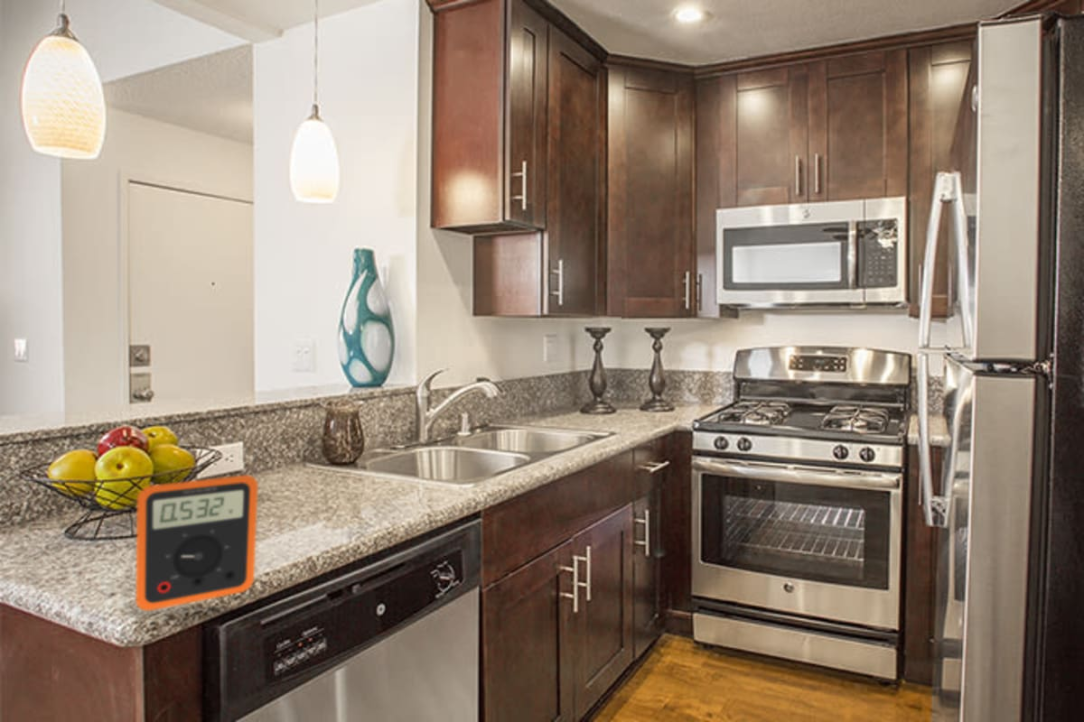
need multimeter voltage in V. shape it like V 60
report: V 0.532
